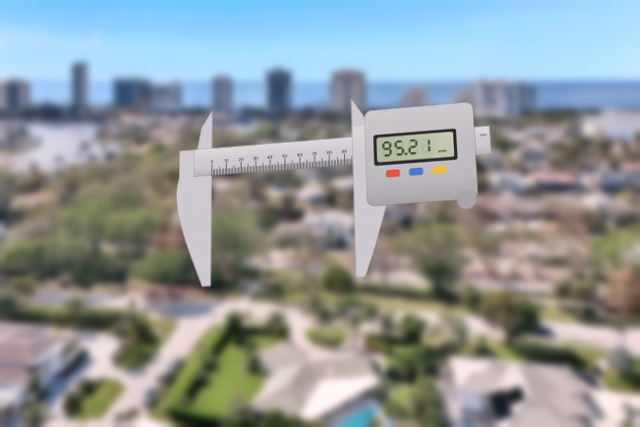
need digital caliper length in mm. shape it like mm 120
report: mm 95.21
